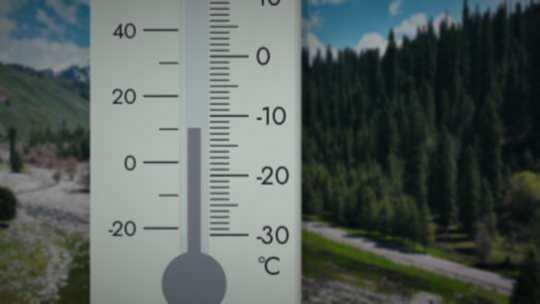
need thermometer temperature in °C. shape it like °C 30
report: °C -12
